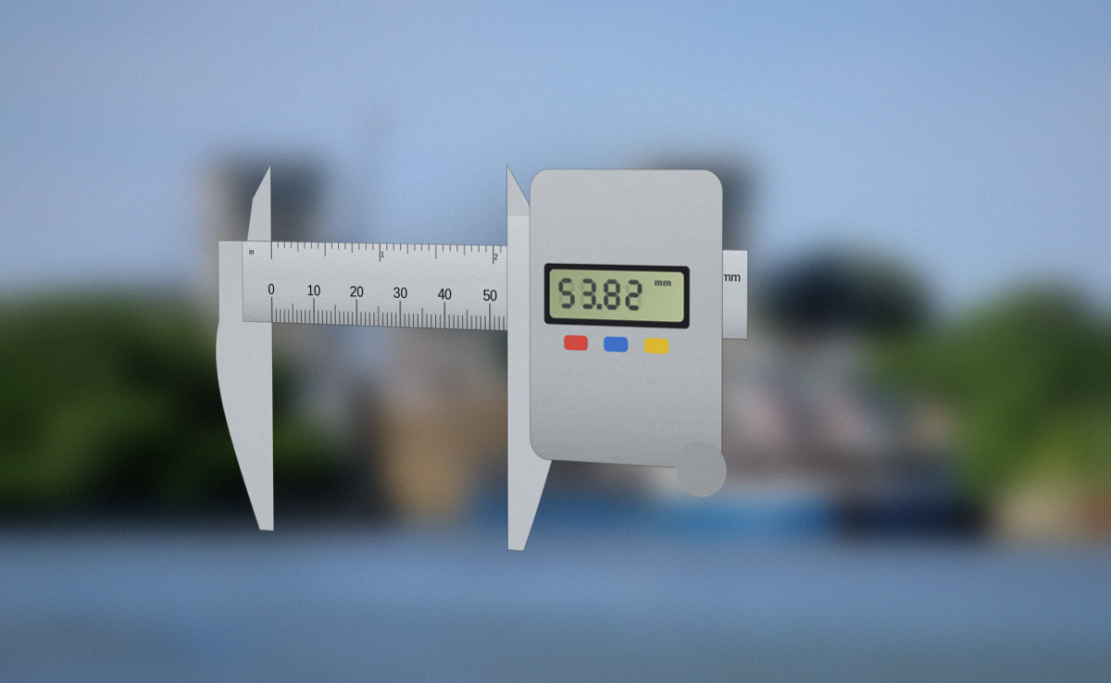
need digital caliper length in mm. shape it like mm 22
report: mm 53.82
